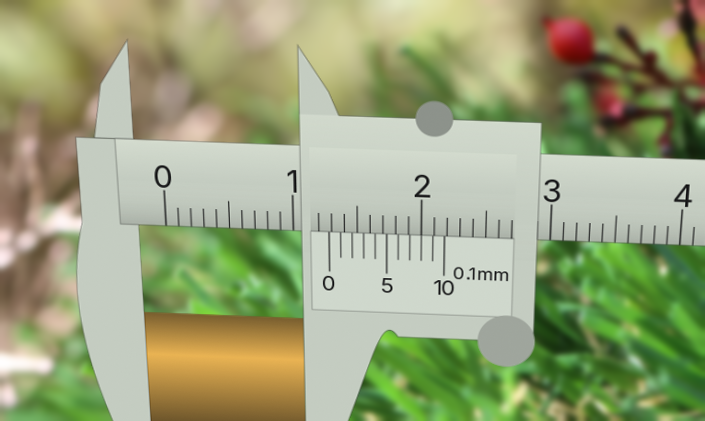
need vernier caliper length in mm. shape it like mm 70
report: mm 12.8
